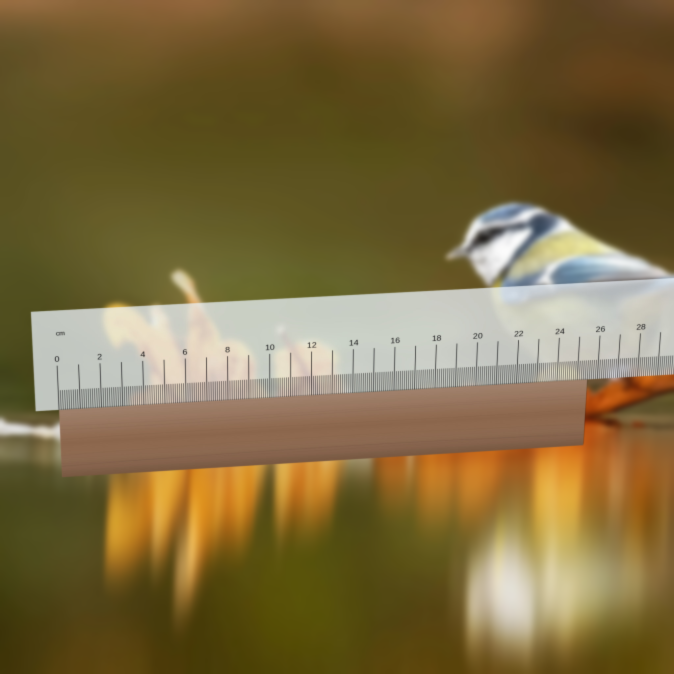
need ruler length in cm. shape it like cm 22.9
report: cm 25.5
